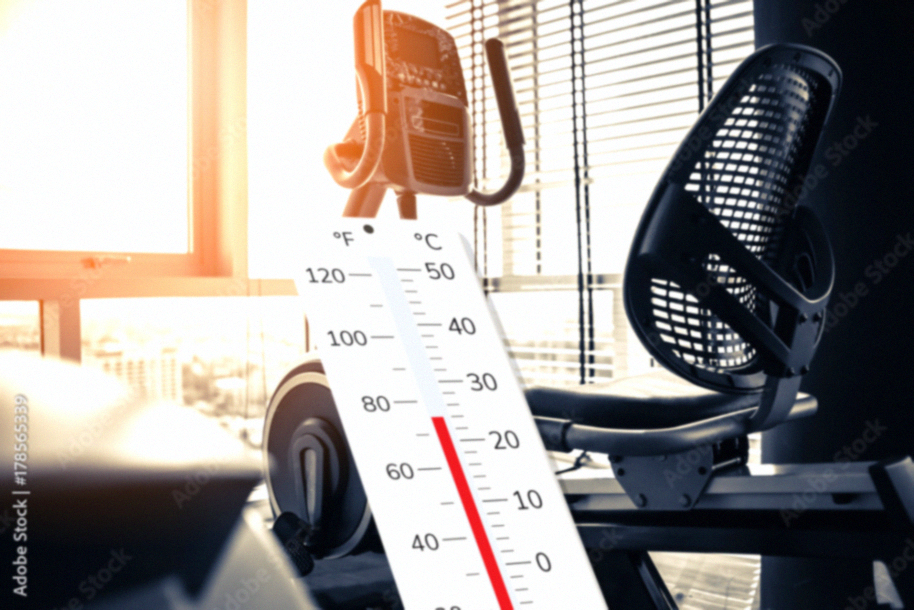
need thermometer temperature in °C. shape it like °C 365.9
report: °C 24
